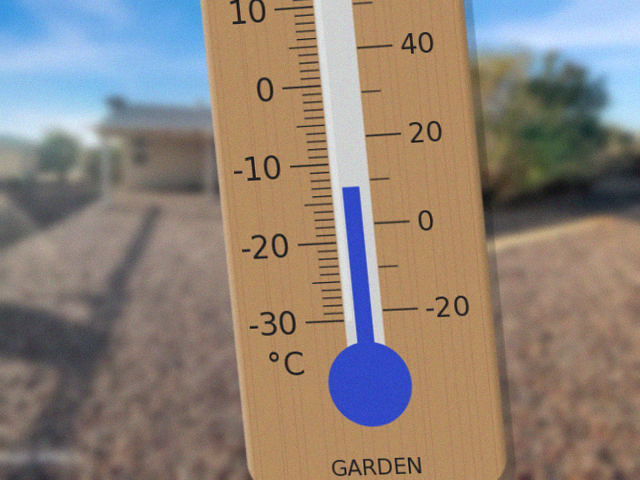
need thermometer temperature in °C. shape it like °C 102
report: °C -13
